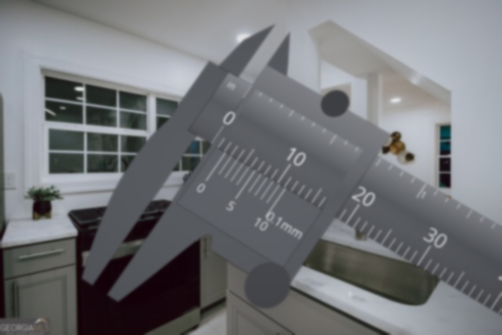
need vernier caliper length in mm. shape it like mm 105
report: mm 2.2
